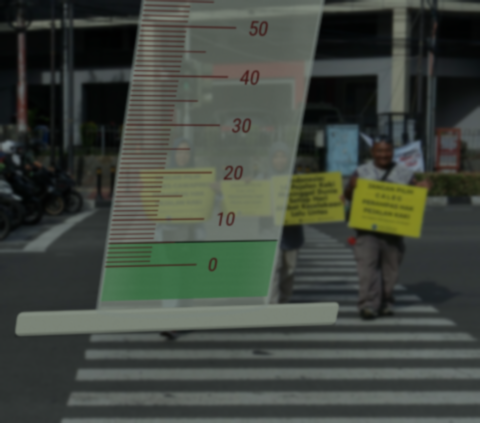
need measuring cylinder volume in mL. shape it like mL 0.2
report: mL 5
